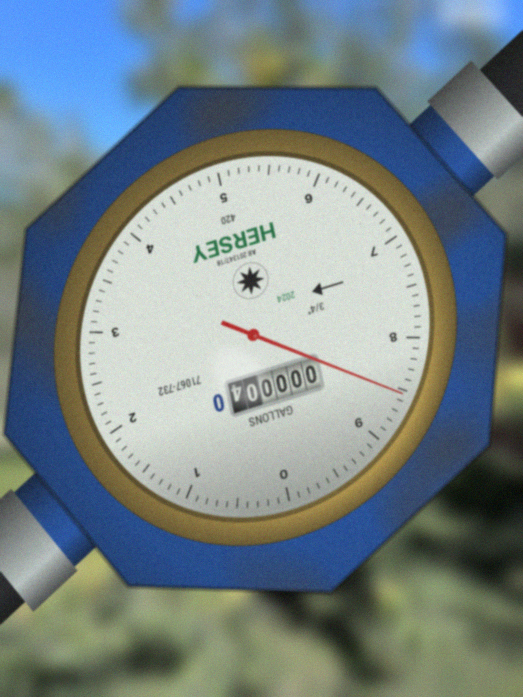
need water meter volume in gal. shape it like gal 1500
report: gal 38.5
